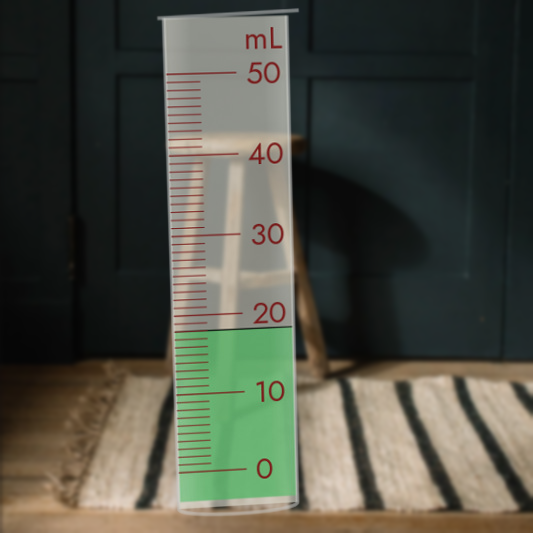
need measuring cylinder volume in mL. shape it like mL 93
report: mL 18
